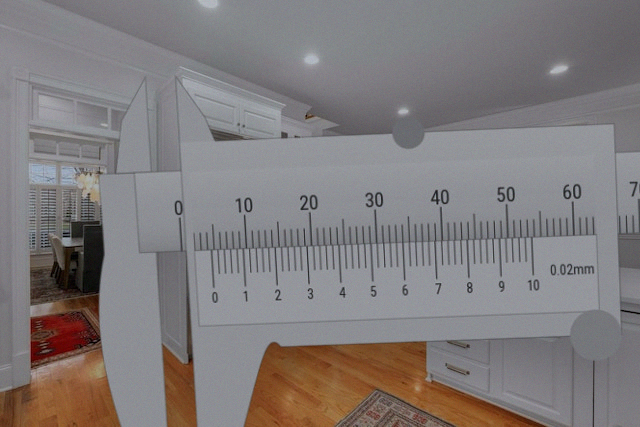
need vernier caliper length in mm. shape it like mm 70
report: mm 4.6
